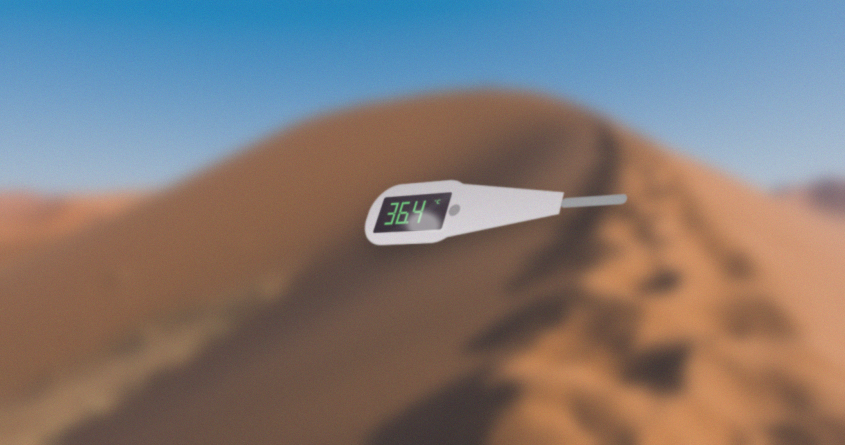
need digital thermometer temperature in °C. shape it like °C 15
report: °C 36.4
